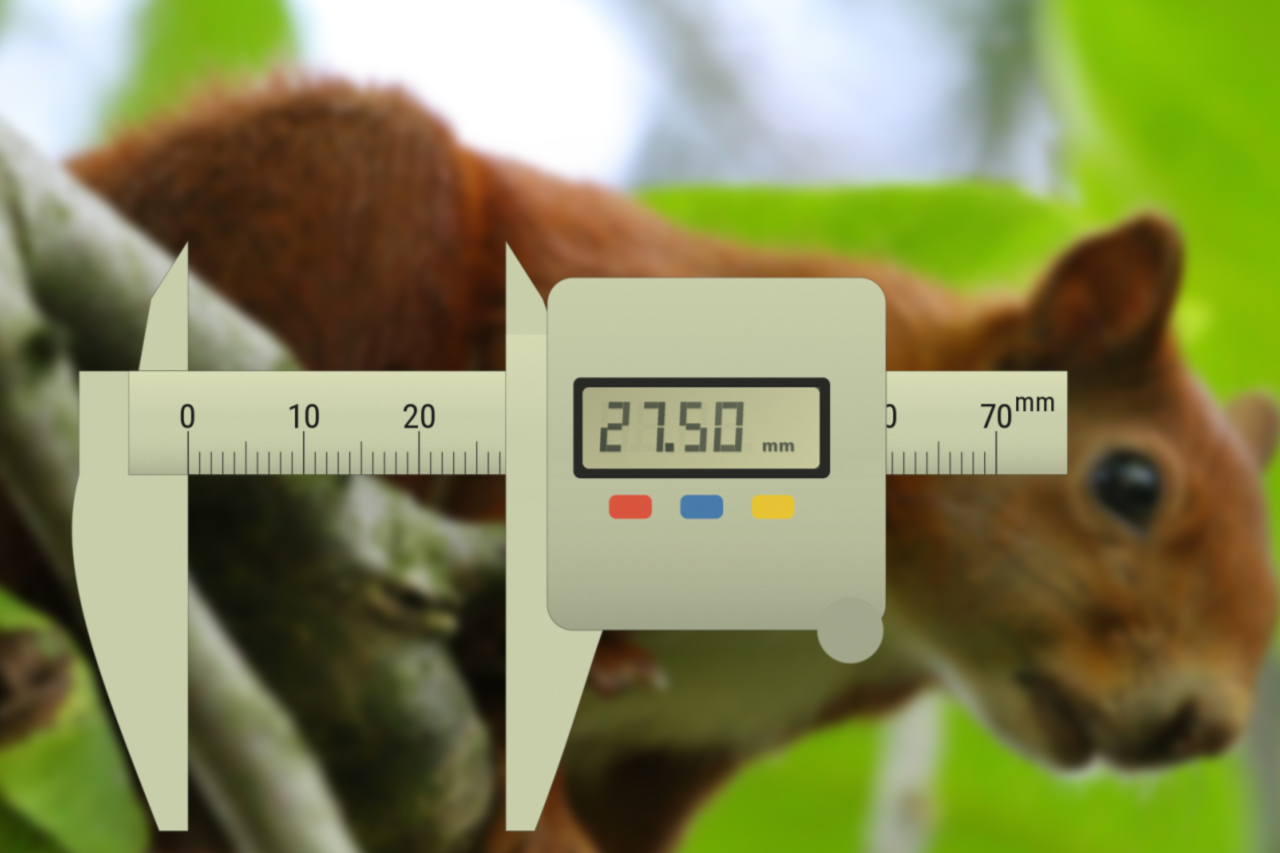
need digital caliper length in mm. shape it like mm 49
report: mm 27.50
